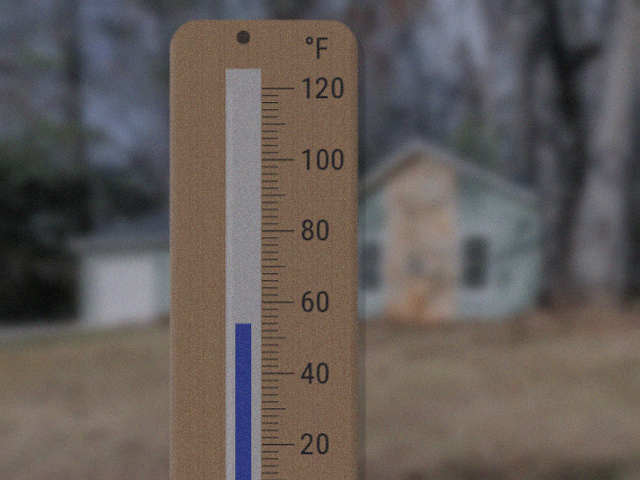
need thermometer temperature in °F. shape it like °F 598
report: °F 54
